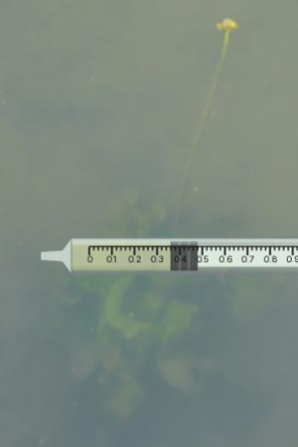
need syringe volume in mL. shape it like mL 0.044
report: mL 0.36
